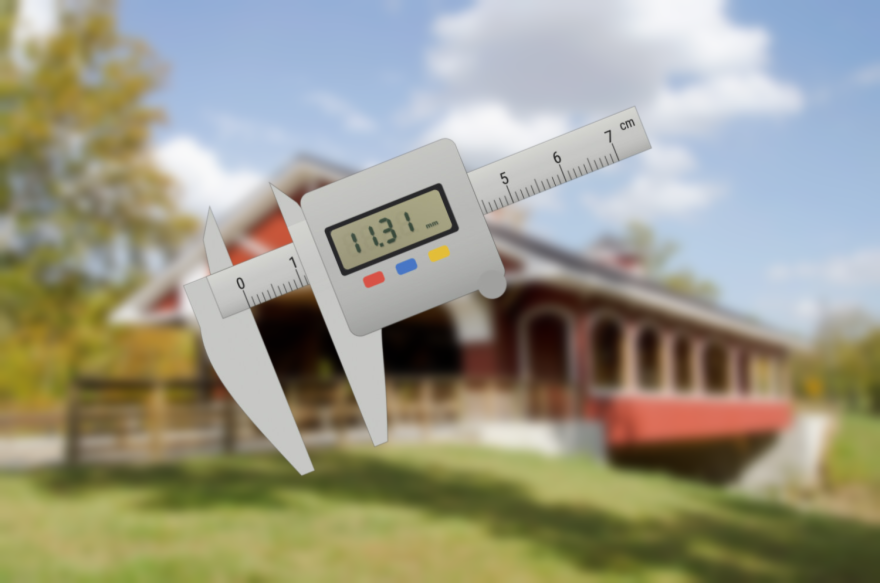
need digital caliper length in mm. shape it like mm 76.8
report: mm 11.31
